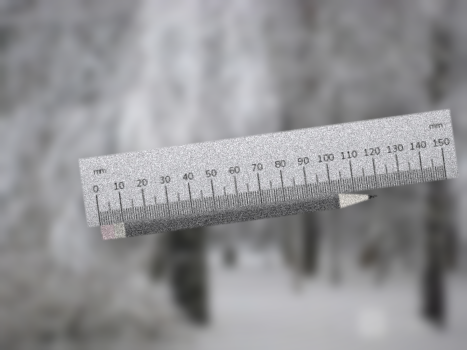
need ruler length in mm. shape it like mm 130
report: mm 120
